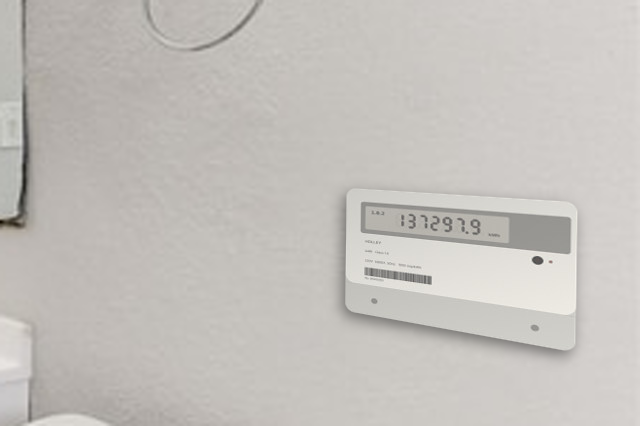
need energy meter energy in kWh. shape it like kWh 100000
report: kWh 137297.9
